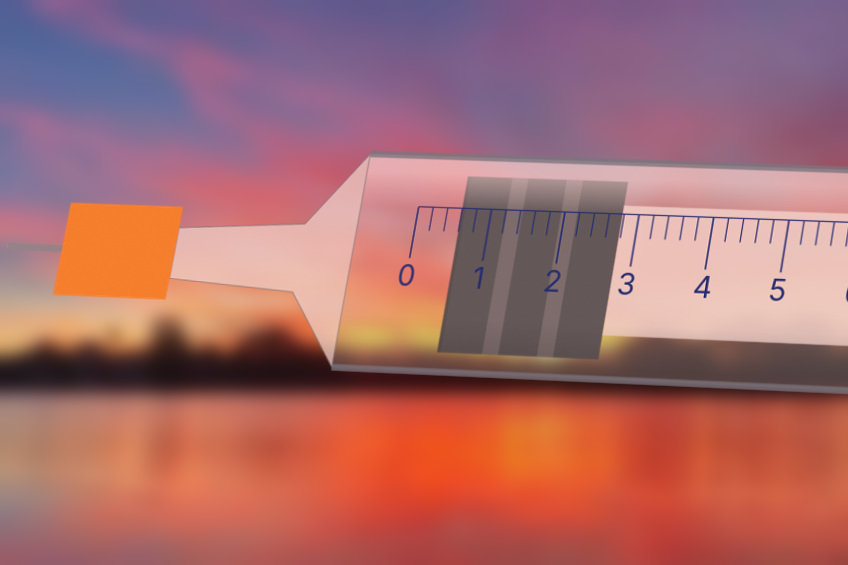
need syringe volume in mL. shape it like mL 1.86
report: mL 0.6
